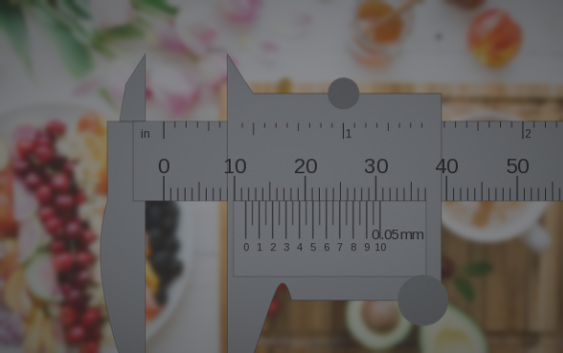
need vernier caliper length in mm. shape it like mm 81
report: mm 11.6
